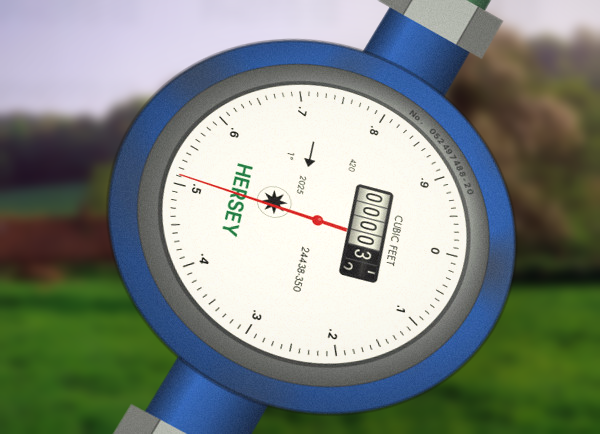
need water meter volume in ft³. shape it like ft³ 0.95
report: ft³ 31.51
